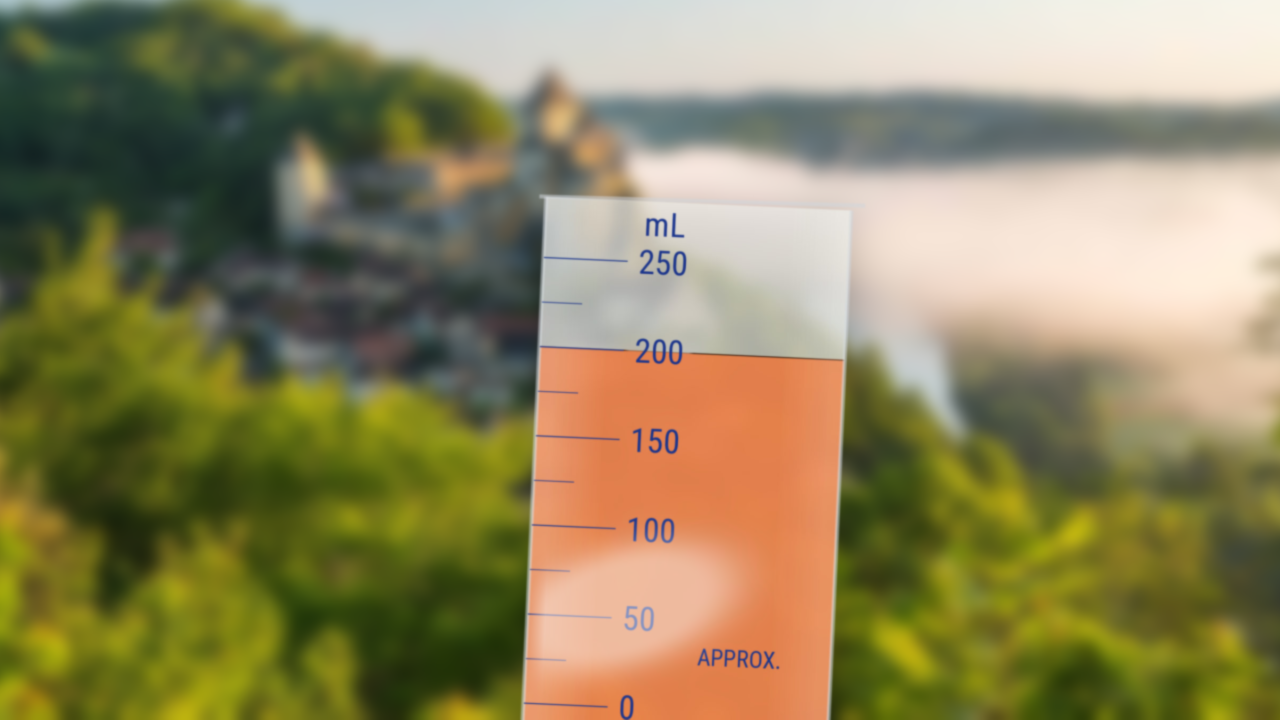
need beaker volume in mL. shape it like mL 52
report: mL 200
